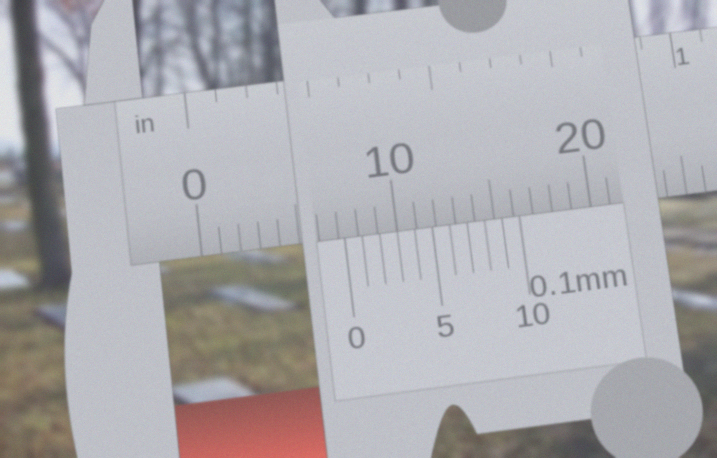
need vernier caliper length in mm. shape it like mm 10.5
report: mm 7.3
